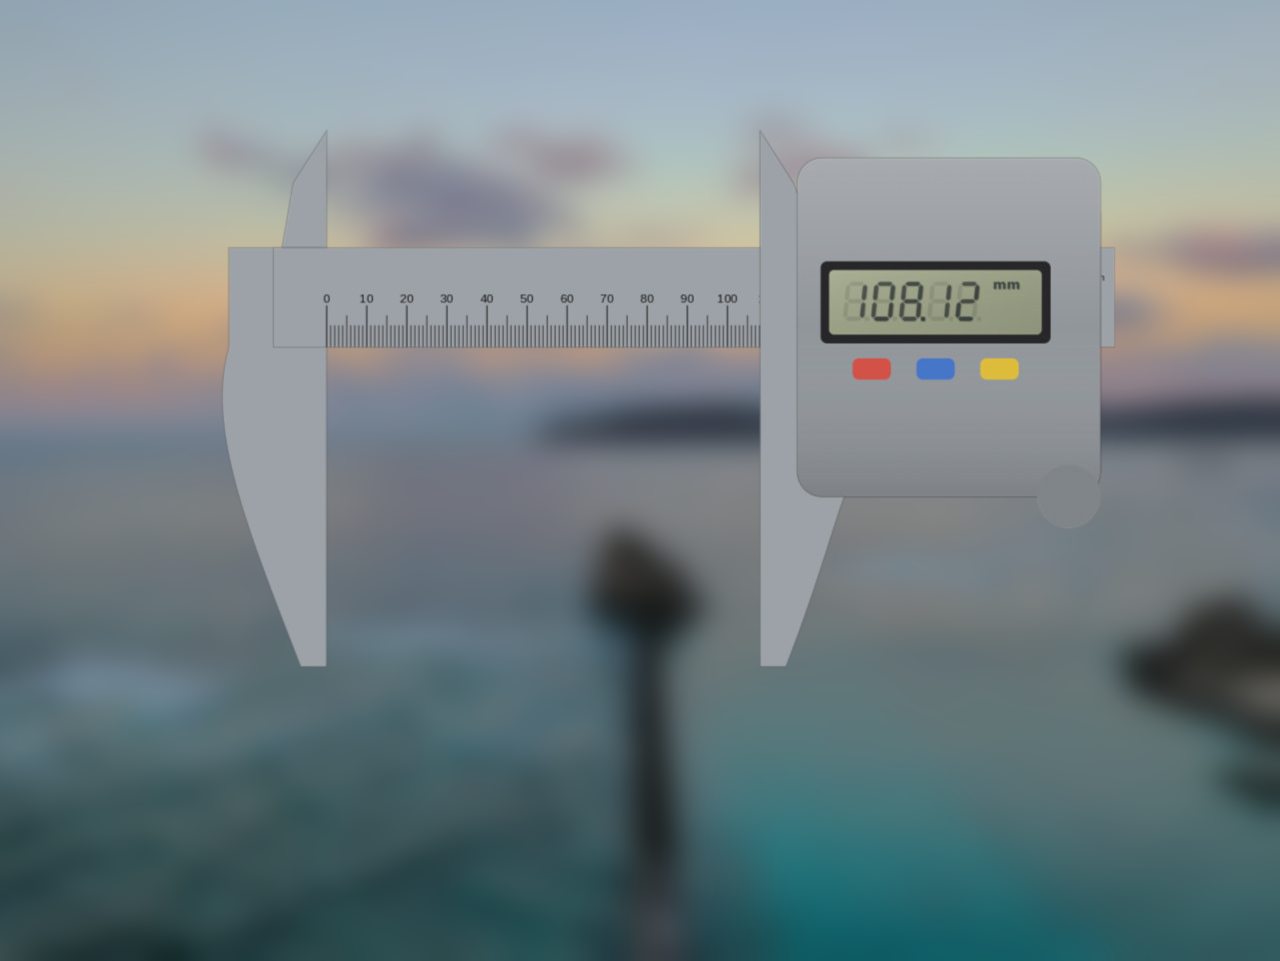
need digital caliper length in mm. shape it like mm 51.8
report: mm 108.12
